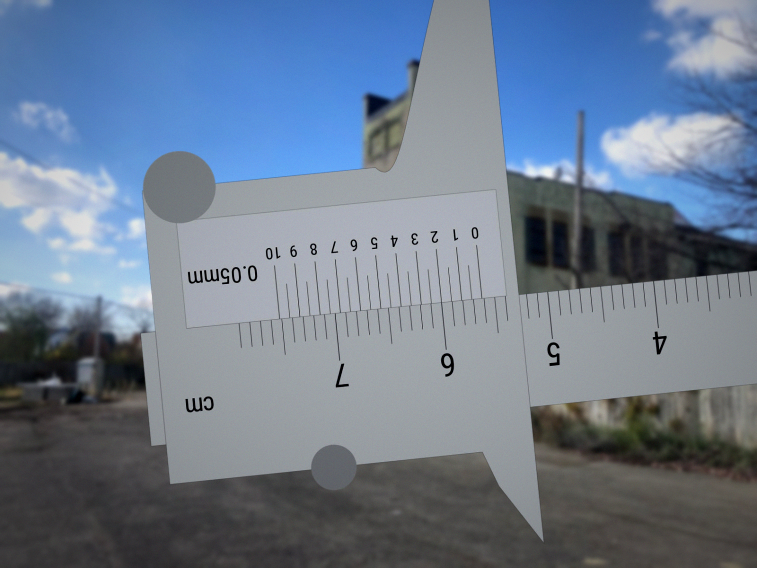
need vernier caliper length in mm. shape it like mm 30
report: mm 56.2
